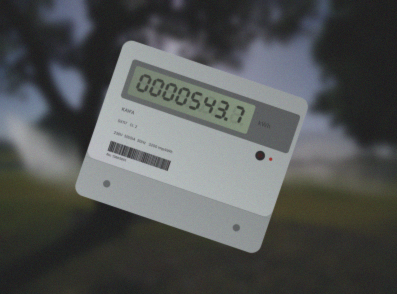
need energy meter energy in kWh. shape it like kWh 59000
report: kWh 543.7
